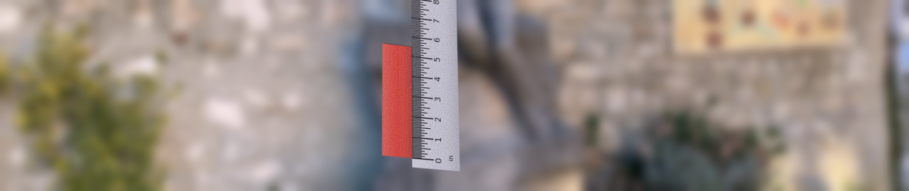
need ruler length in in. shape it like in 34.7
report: in 5.5
